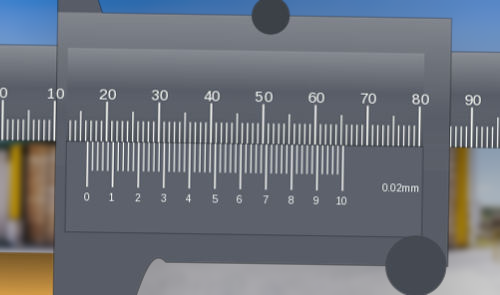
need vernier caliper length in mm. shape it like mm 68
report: mm 16.4
